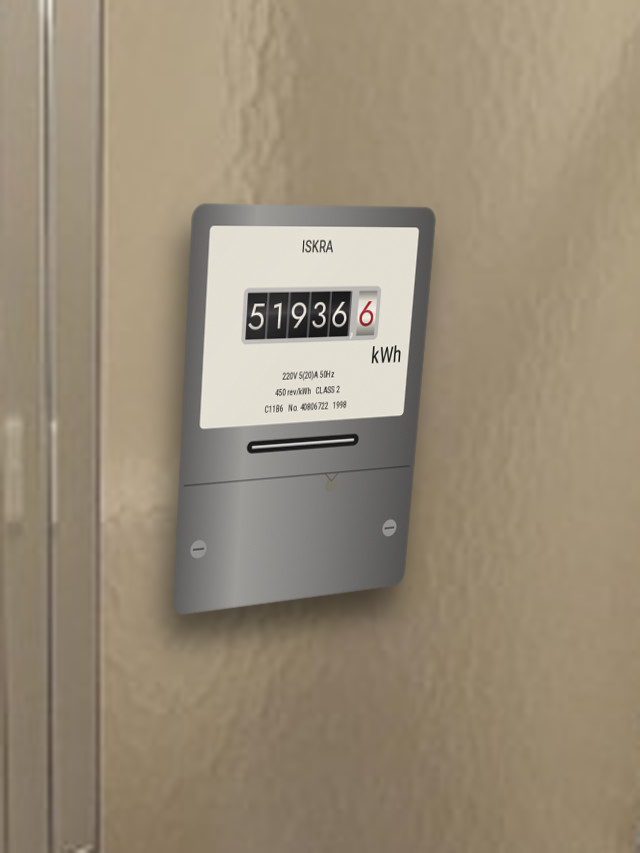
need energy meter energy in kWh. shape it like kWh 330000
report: kWh 51936.6
